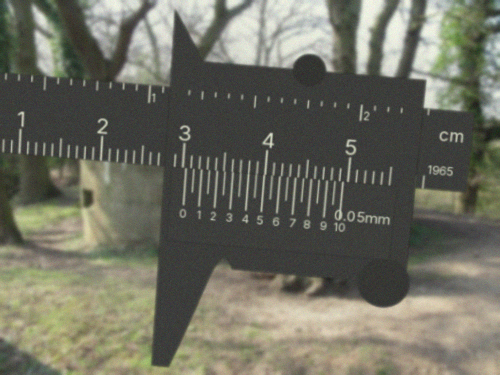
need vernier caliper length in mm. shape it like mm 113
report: mm 30.4
